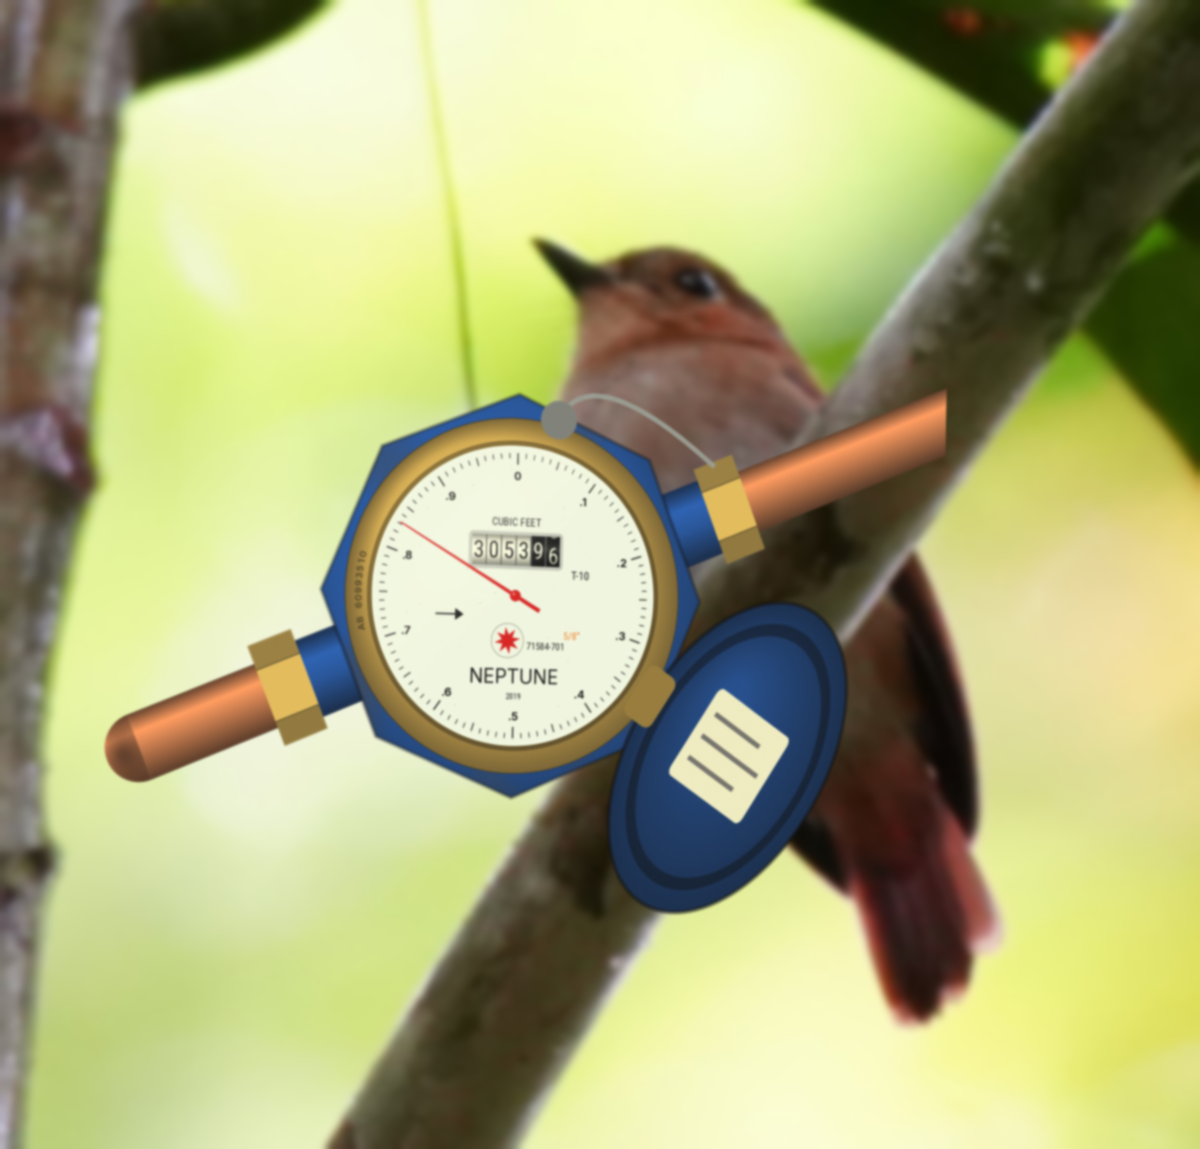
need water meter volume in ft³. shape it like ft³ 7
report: ft³ 305395.83
